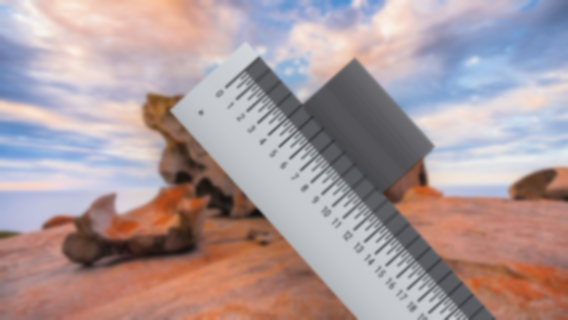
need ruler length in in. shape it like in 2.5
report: in 7.5
